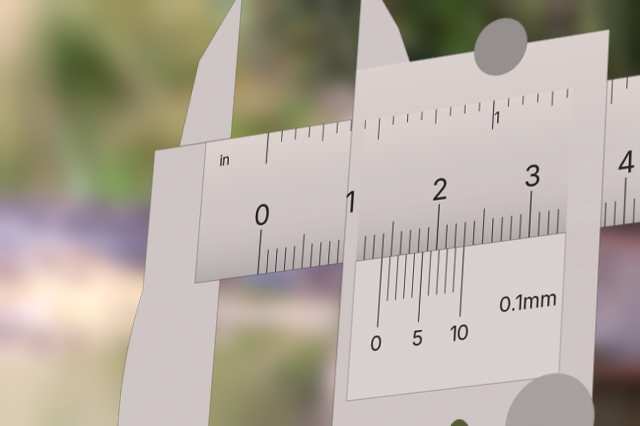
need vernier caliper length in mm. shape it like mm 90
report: mm 14.0
